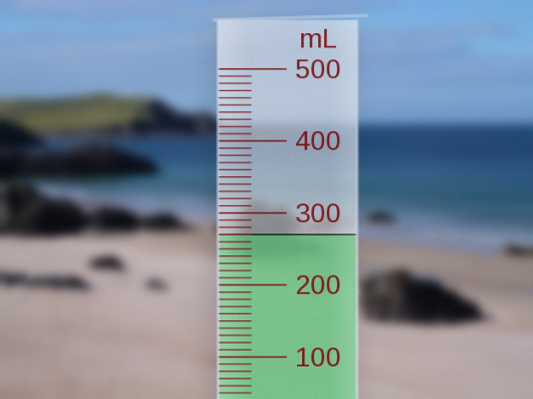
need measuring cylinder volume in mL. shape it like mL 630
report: mL 270
